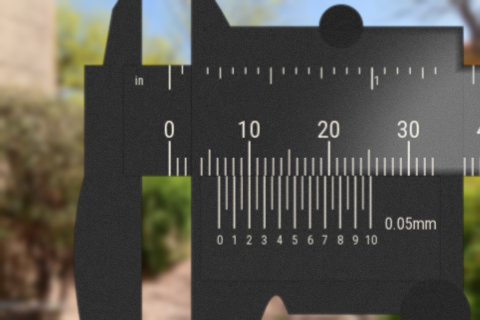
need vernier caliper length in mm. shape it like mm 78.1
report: mm 6.2
